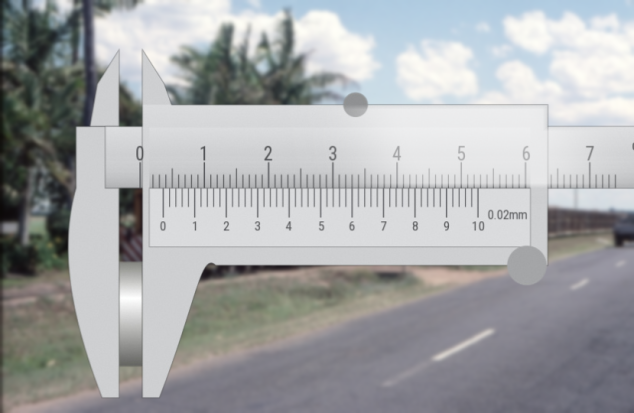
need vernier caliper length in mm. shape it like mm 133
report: mm 3.6
